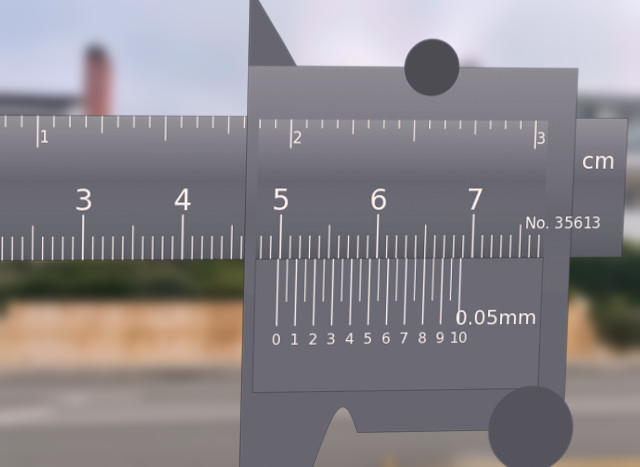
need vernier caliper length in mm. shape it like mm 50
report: mm 49.8
